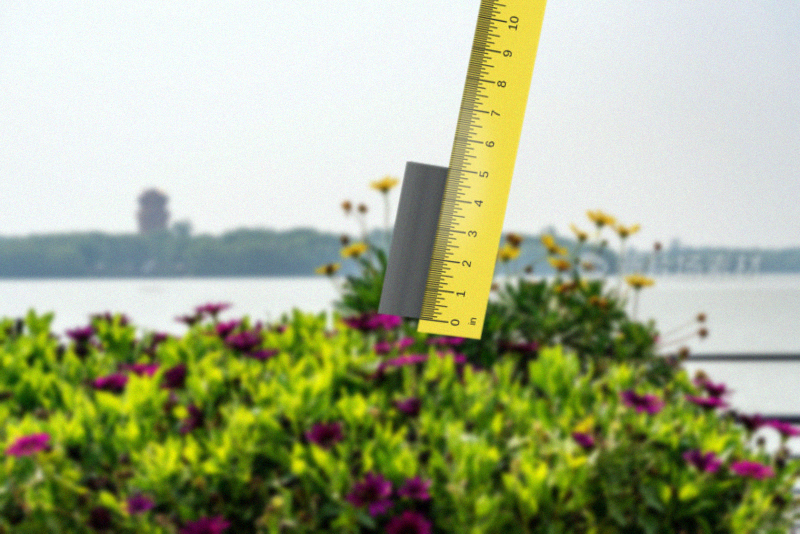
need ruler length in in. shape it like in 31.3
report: in 5
